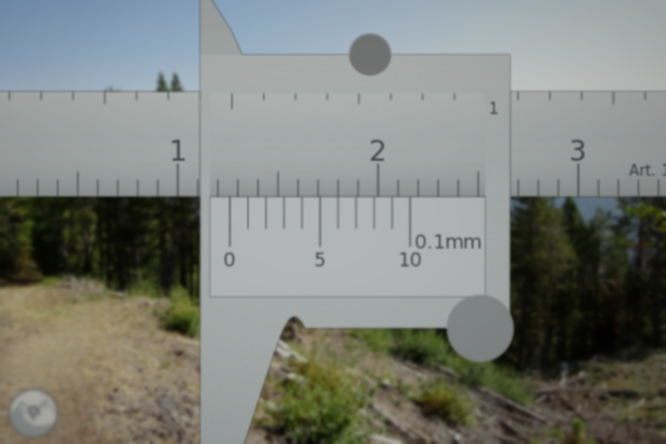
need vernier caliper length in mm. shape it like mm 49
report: mm 12.6
